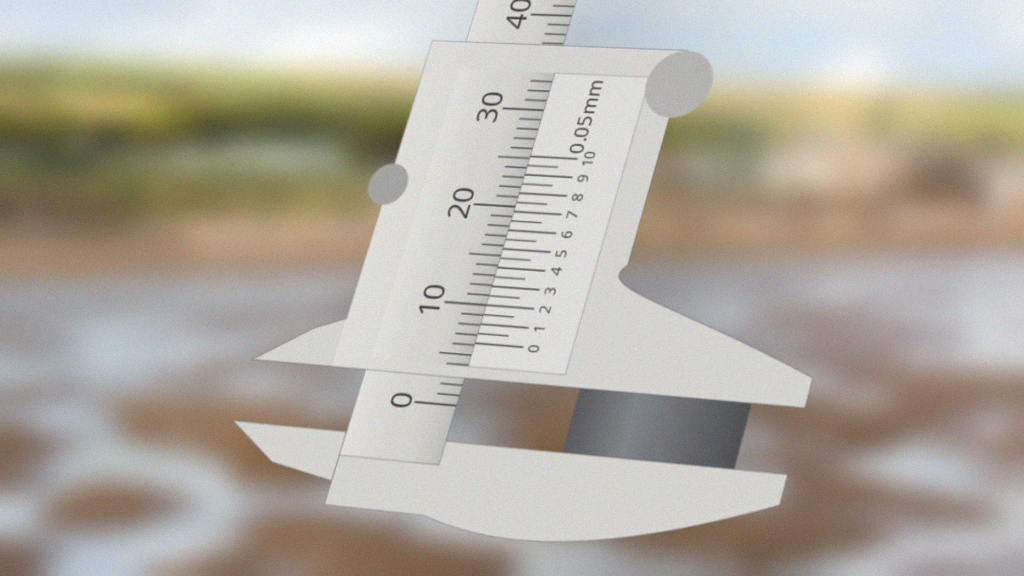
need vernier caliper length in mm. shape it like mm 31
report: mm 6.2
